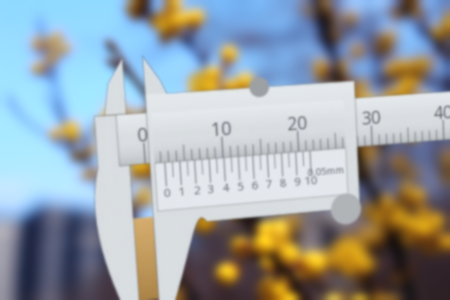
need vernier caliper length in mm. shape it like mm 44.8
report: mm 2.5
